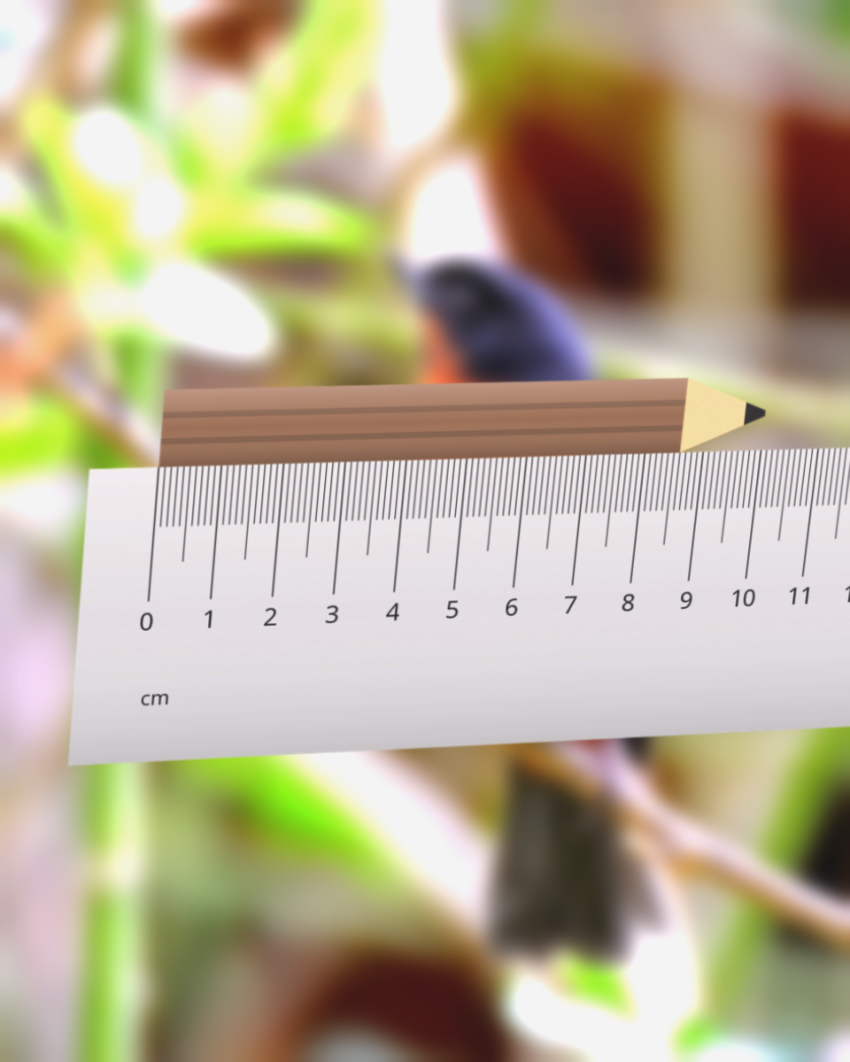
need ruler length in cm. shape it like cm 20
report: cm 10
